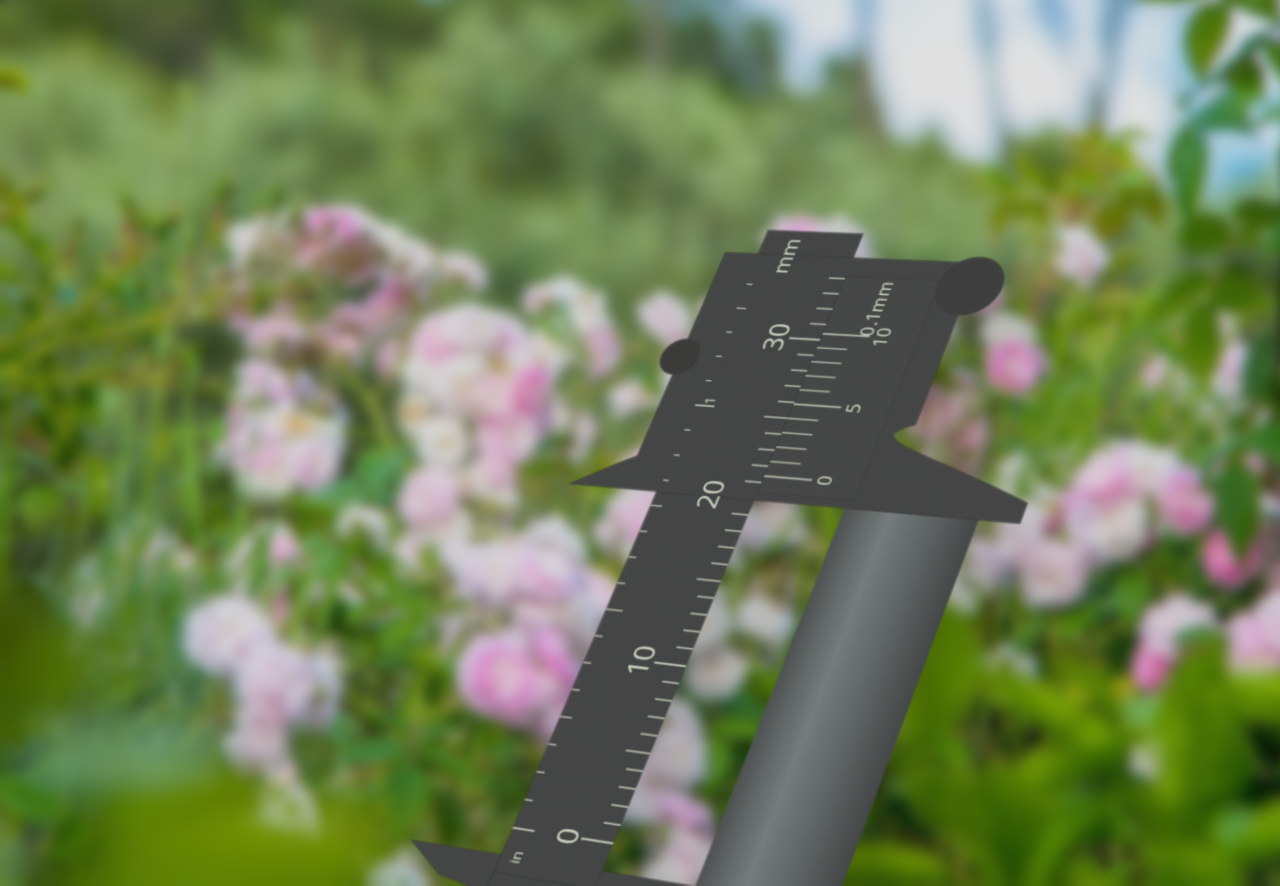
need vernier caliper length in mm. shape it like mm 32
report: mm 21.4
